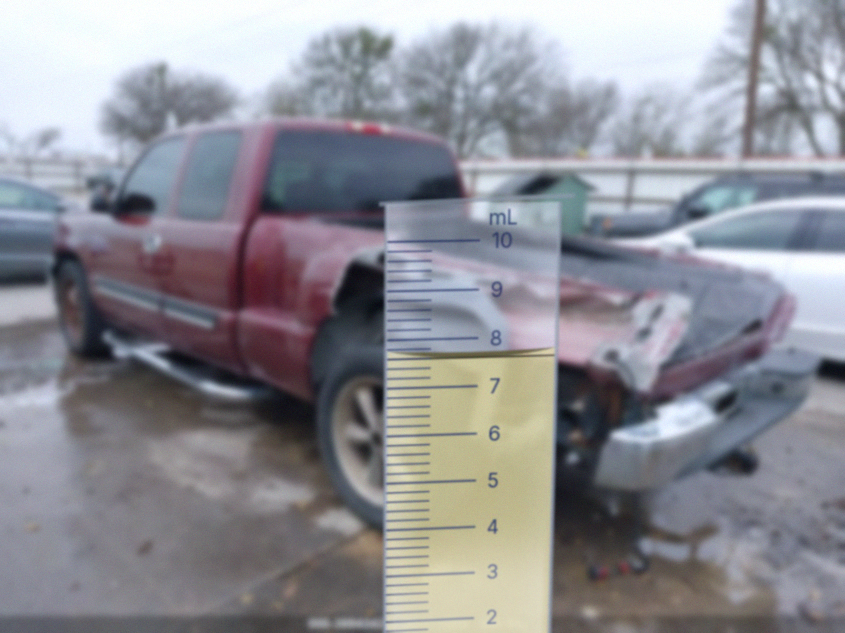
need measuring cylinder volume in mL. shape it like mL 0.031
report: mL 7.6
